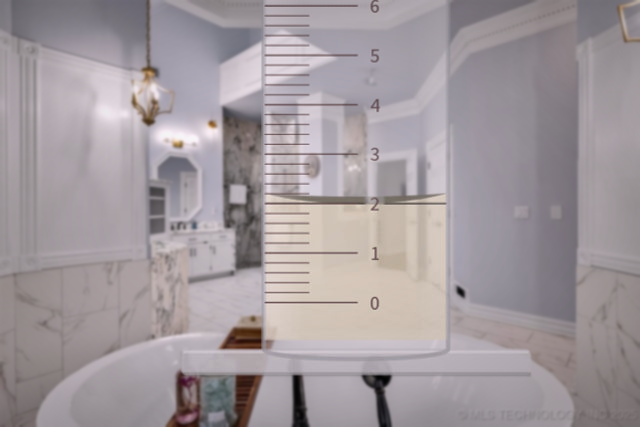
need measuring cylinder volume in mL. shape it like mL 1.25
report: mL 2
